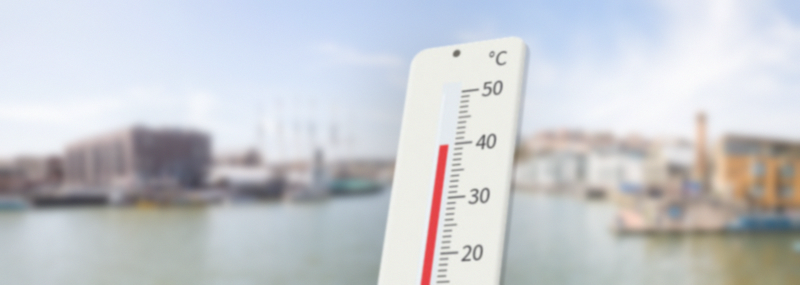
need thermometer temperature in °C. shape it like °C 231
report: °C 40
